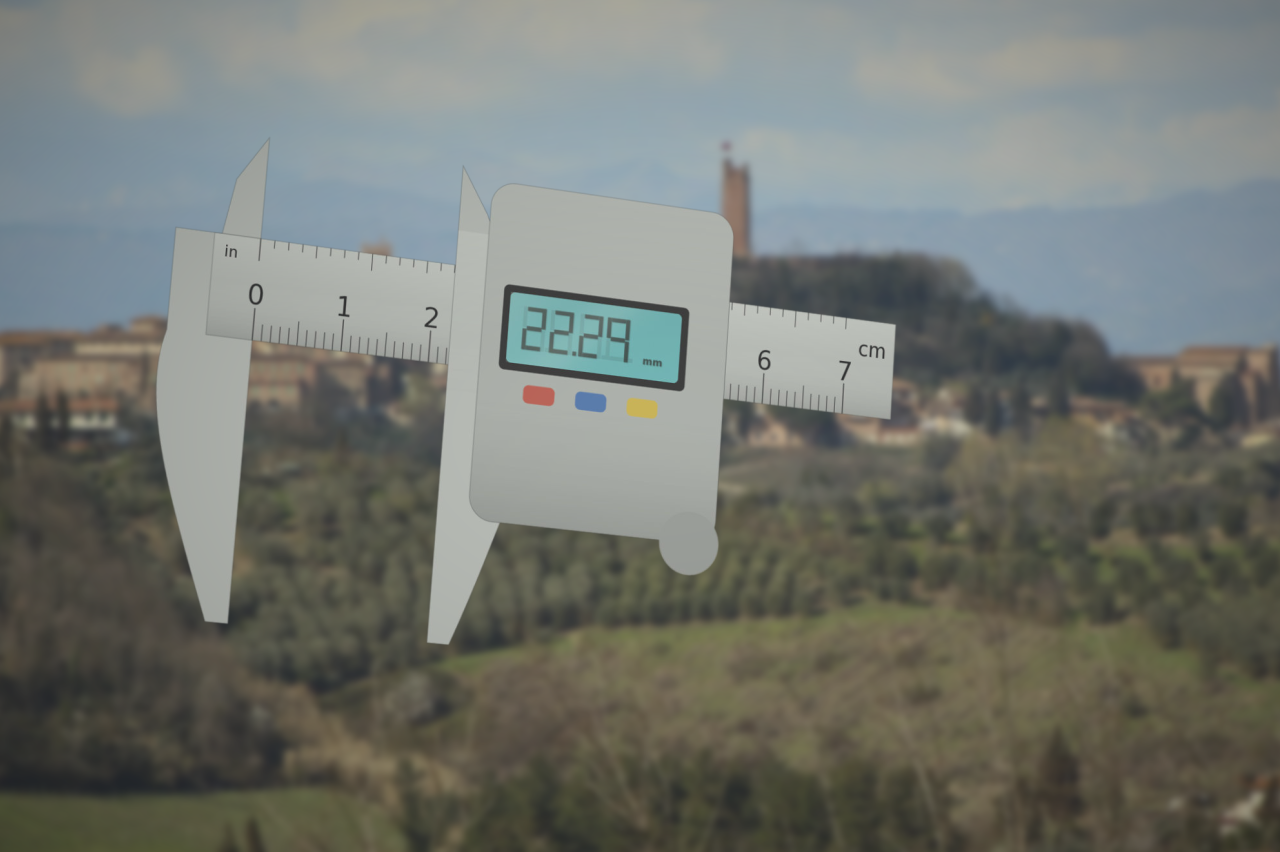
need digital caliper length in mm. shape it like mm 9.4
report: mm 22.29
